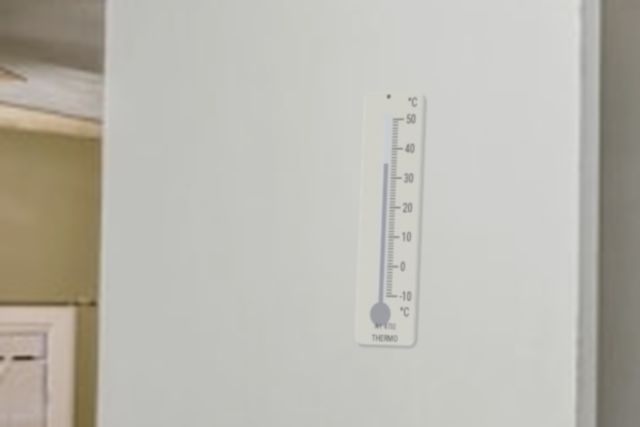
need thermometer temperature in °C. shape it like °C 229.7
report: °C 35
